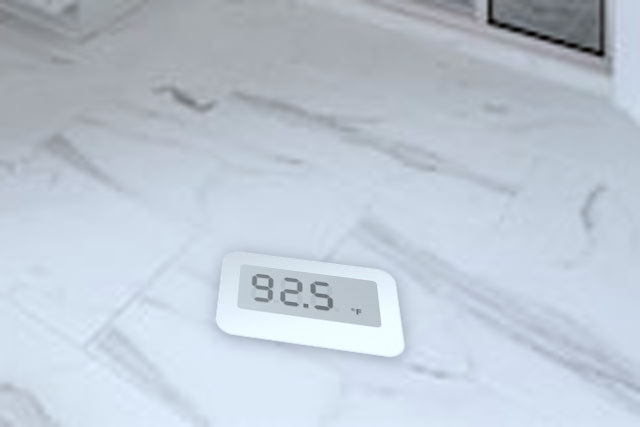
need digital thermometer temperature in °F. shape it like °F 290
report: °F 92.5
